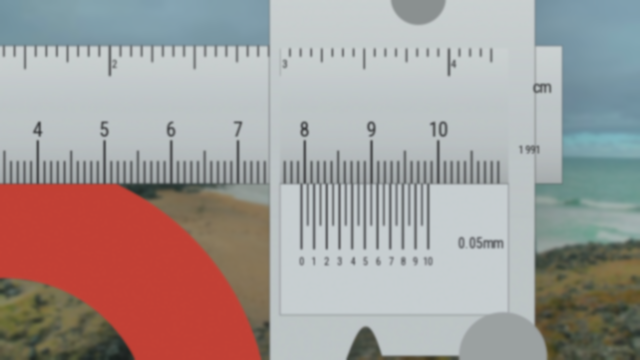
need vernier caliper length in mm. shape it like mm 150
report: mm 79.5
